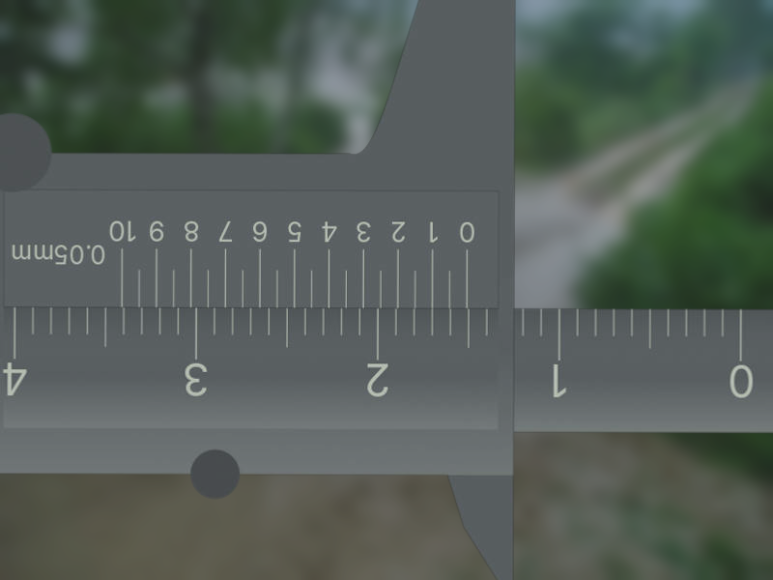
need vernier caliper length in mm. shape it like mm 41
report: mm 15.1
